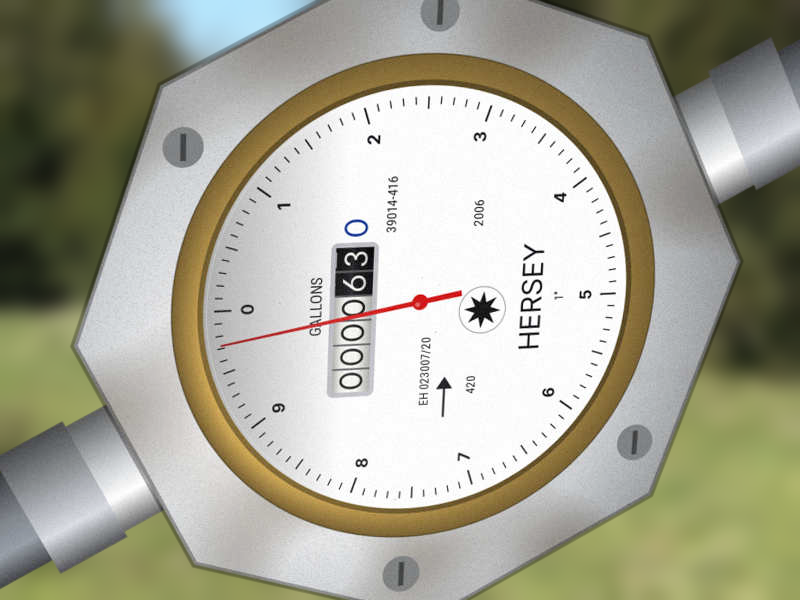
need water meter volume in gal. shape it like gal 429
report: gal 629.7
